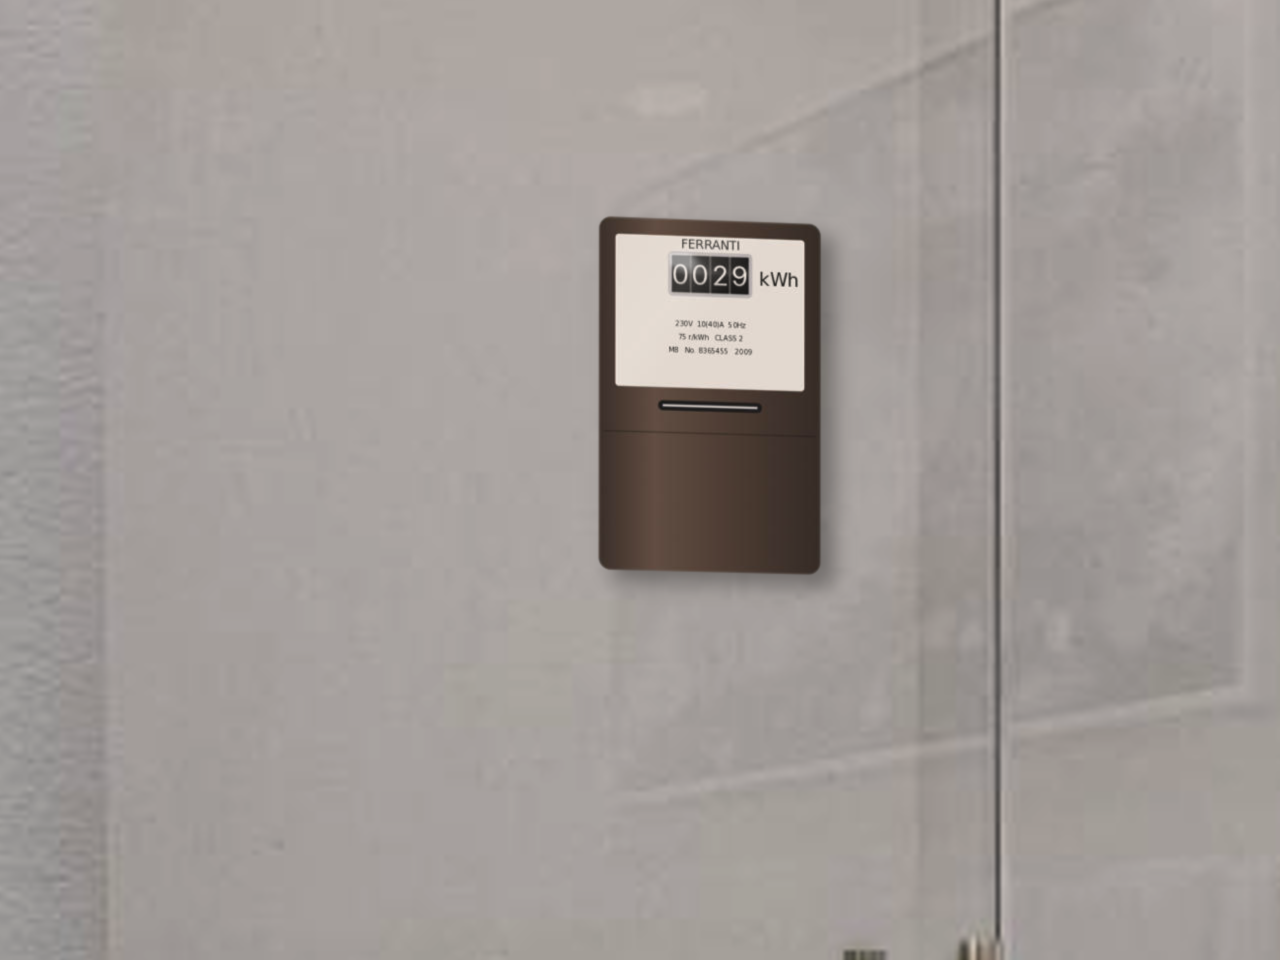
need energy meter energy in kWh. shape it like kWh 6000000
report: kWh 29
